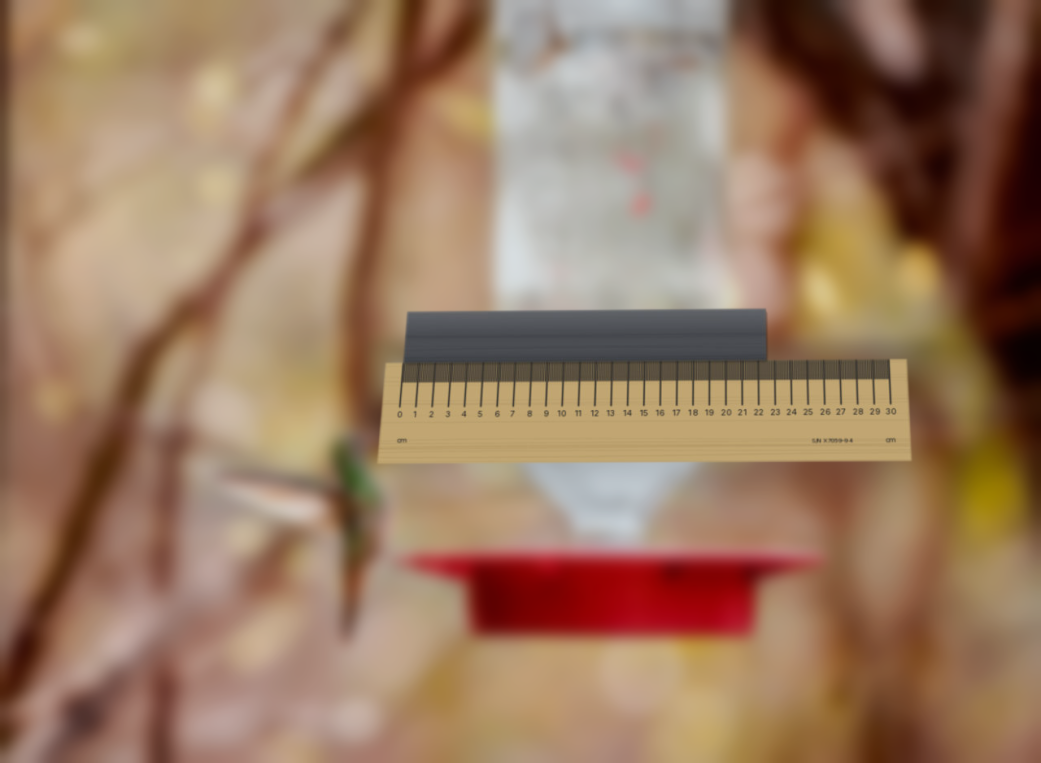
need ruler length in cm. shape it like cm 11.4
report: cm 22.5
